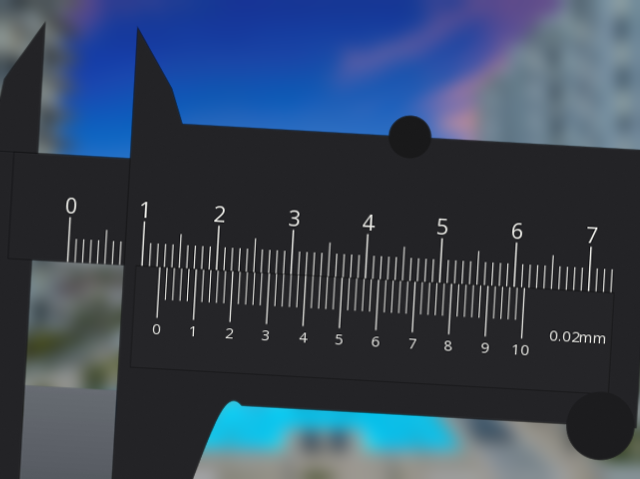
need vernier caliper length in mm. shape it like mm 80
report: mm 12.4
